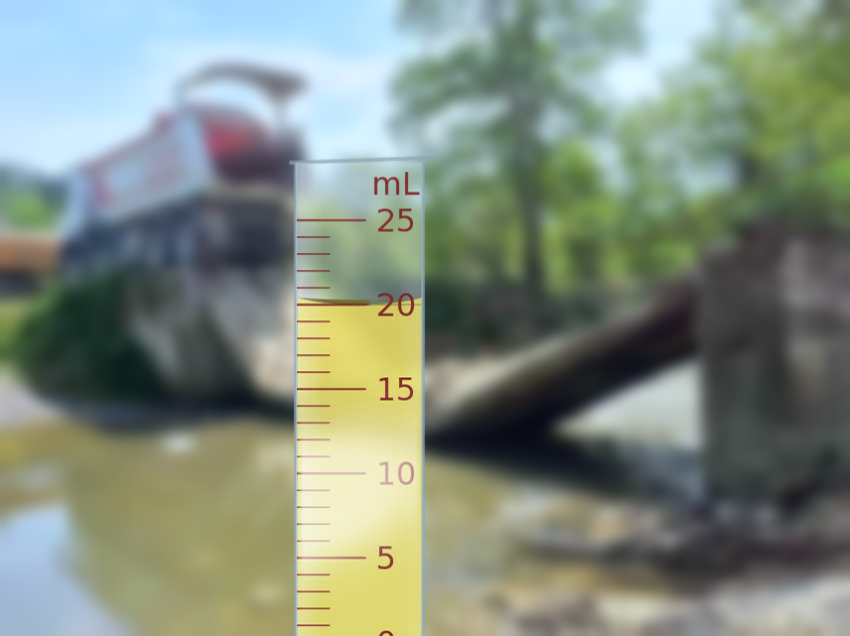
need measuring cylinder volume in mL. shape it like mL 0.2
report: mL 20
